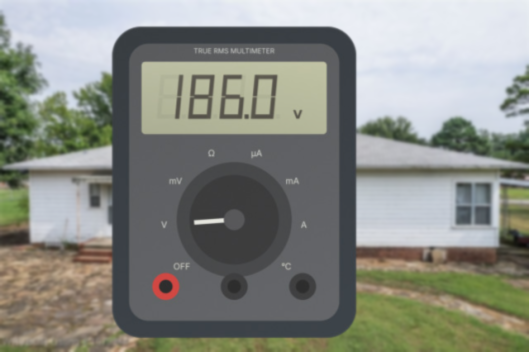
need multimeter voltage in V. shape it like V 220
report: V 186.0
